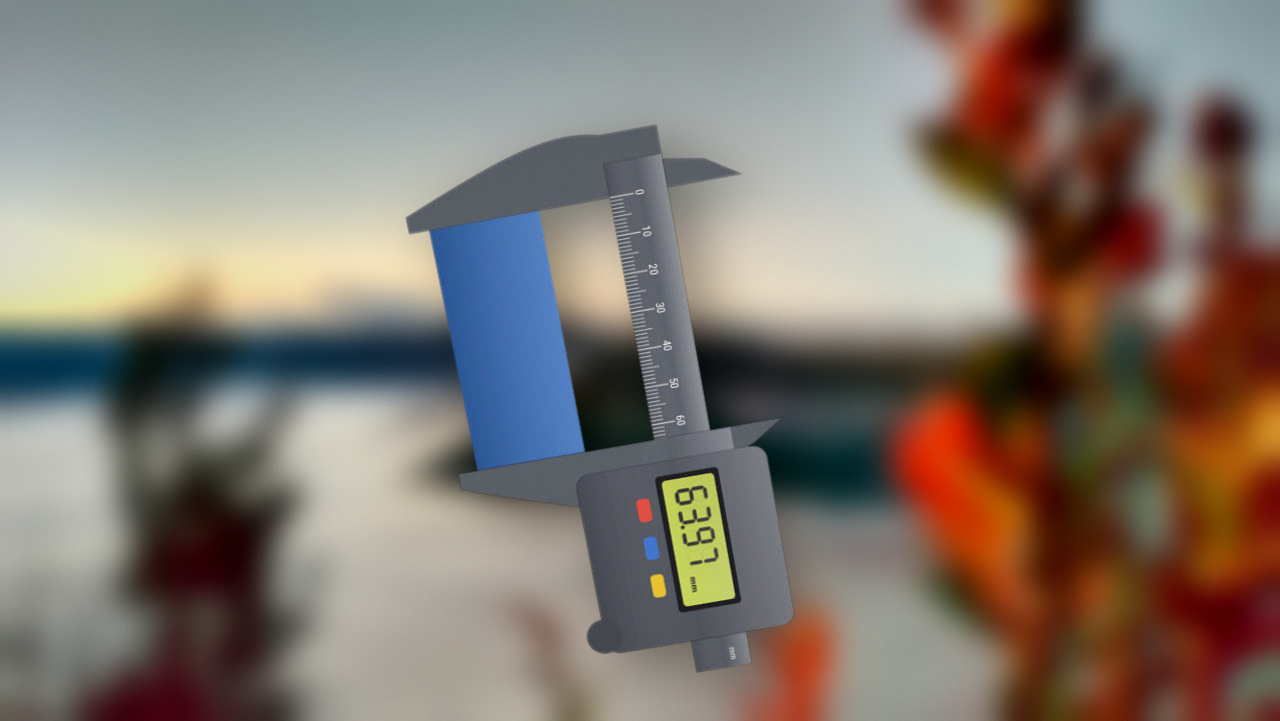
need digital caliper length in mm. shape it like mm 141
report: mm 63.97
